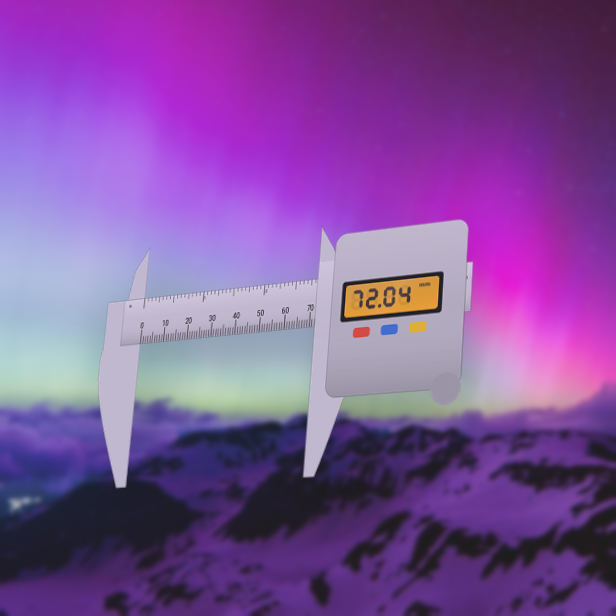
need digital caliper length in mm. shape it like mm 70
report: mm 72.04
